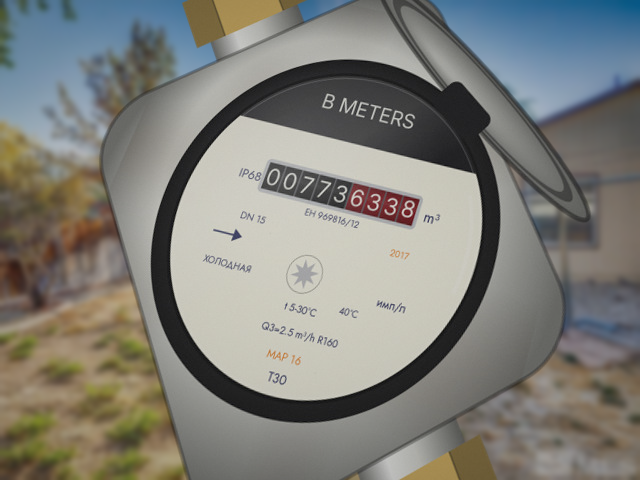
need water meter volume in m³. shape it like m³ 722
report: m³ 773.6338
